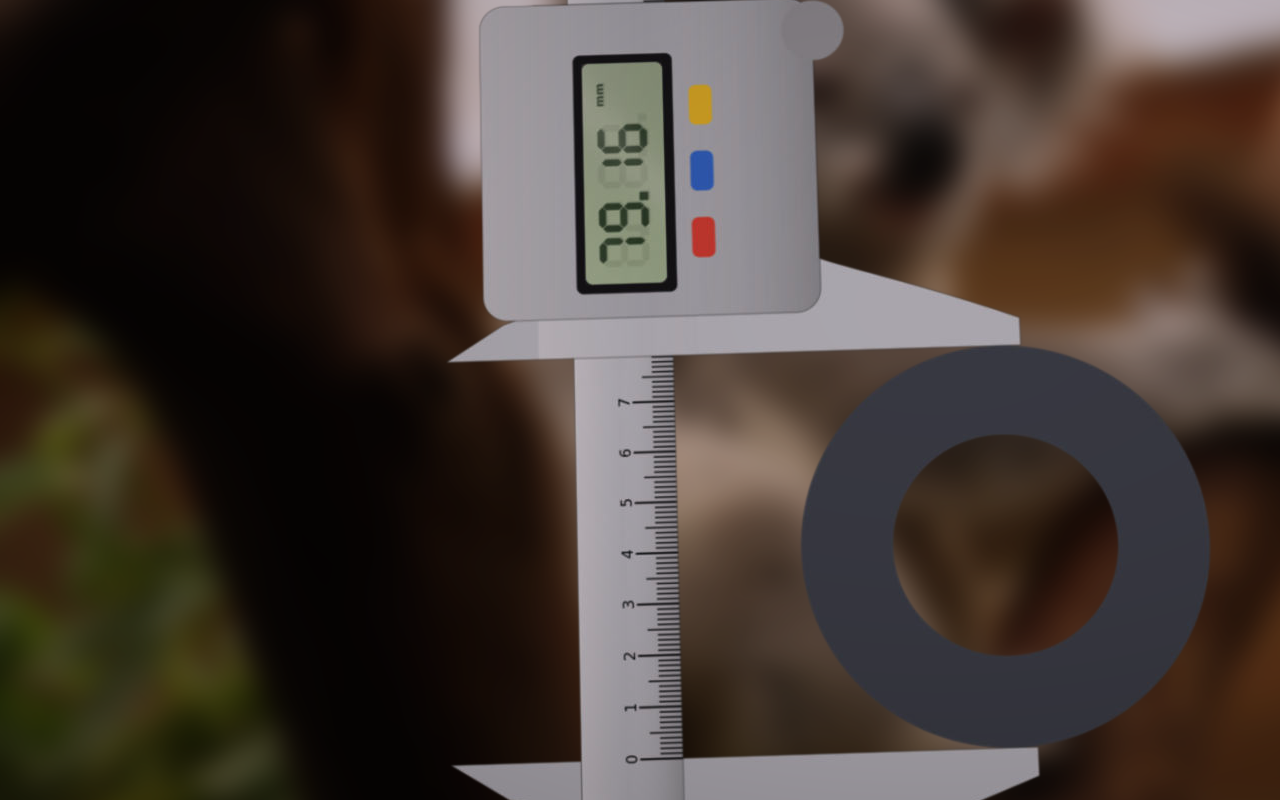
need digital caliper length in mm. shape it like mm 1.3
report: mm 79.16
